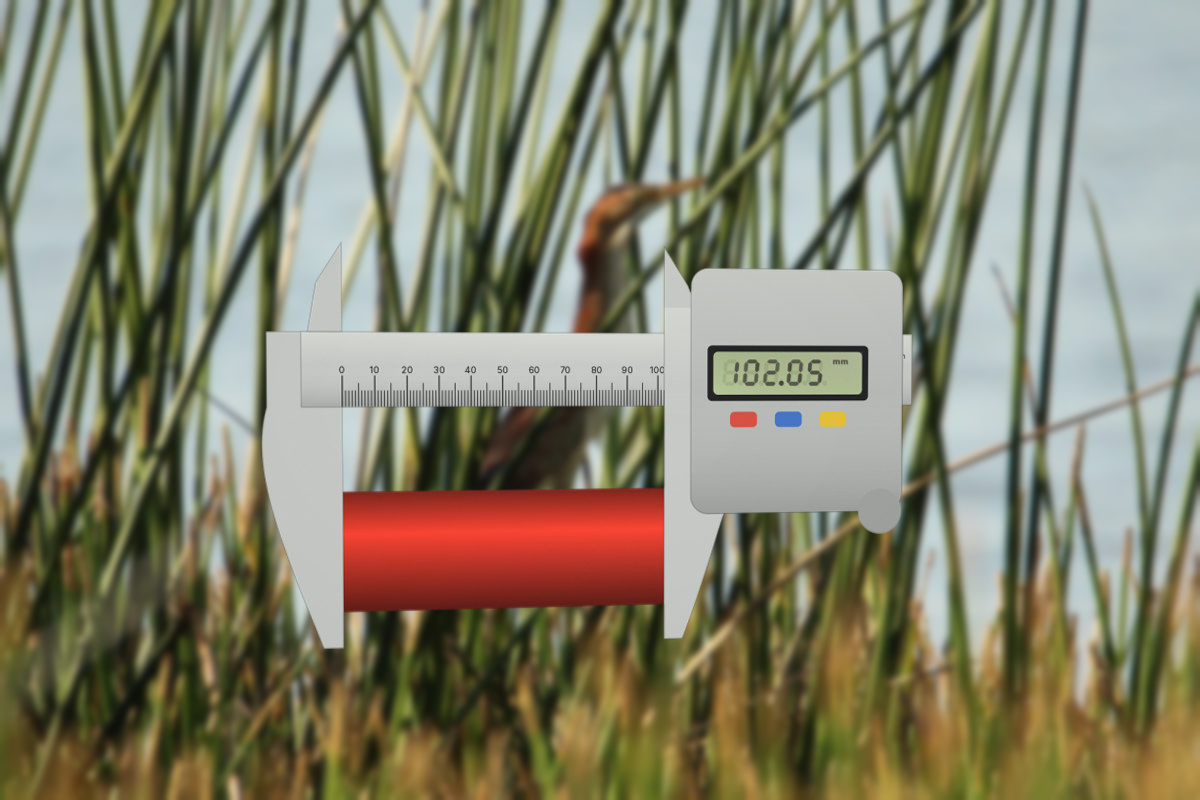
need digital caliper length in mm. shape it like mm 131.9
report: mm 102.05
